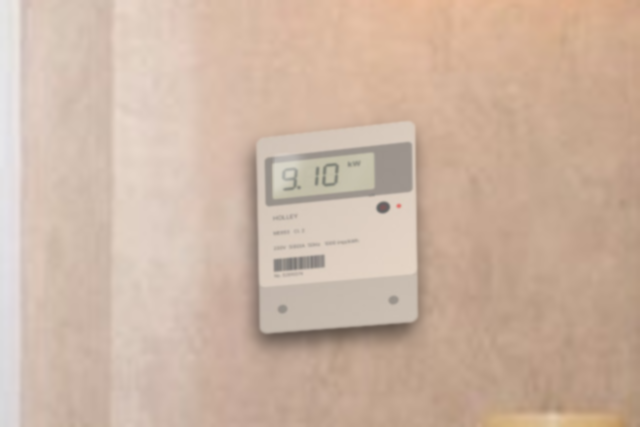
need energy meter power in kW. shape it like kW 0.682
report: kW 9.10
